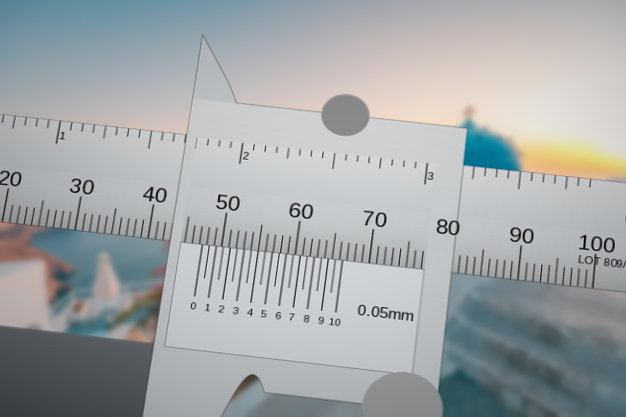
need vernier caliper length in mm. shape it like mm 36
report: mm 47.4
